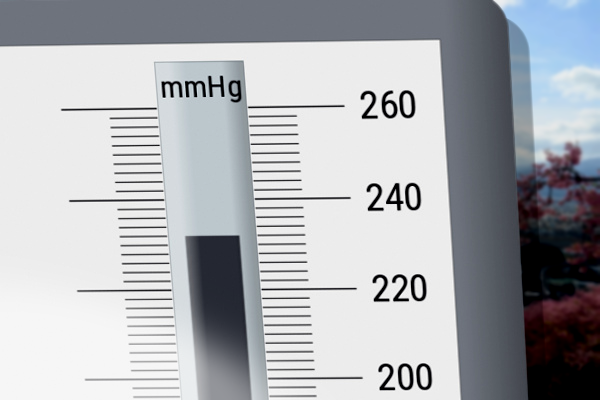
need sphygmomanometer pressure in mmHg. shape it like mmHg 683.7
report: mmHg 232
